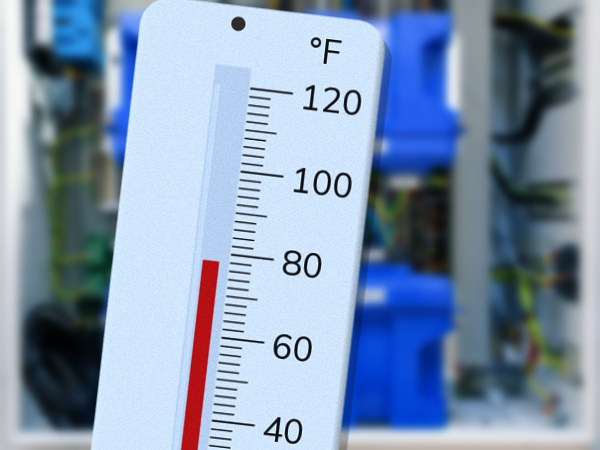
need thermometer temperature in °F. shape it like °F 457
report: °F 78
